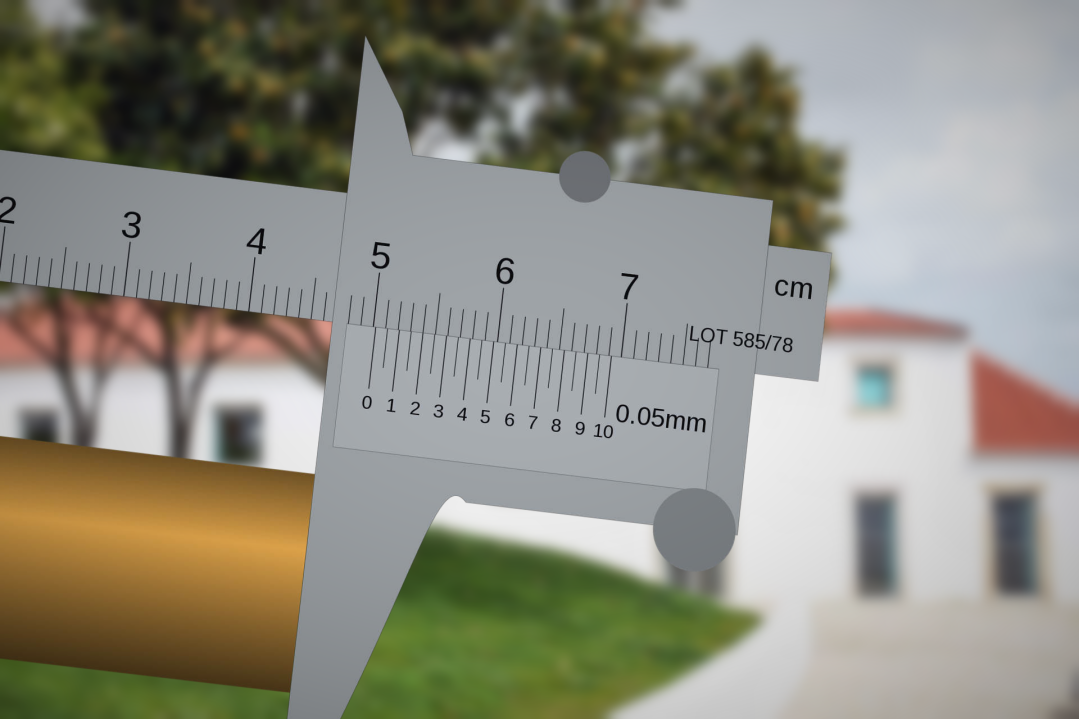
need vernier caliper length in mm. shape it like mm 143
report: mm 50.2
